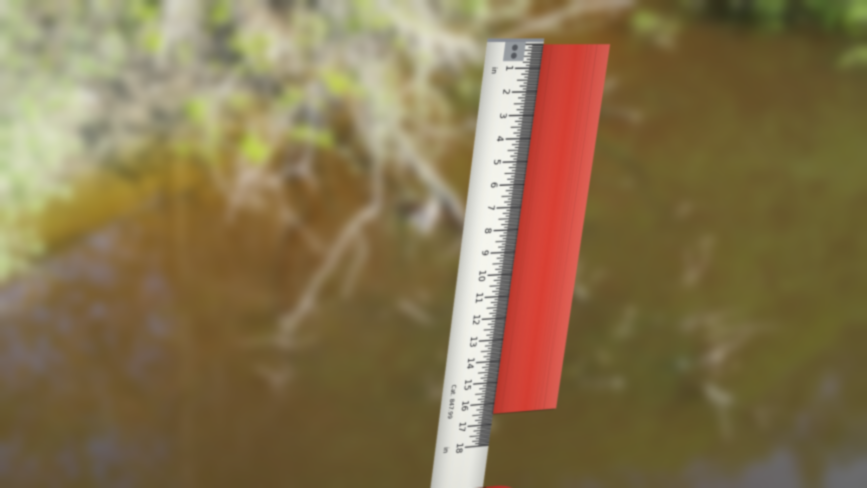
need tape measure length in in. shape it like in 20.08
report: in 16.5
